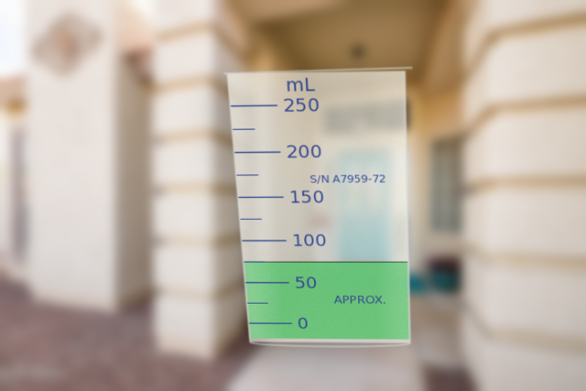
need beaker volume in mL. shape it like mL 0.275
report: mL 75
